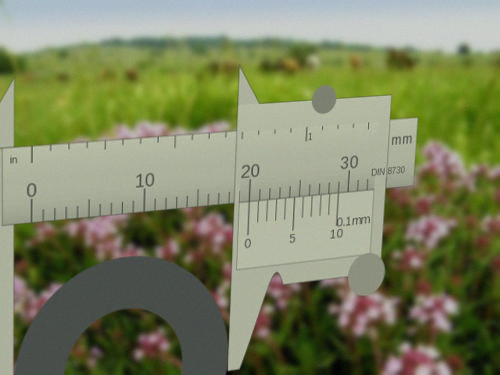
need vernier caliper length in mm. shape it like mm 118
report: mm 20.0
